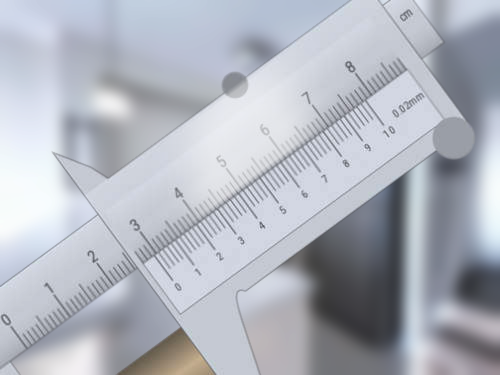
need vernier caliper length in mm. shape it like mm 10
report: mm 29.5
